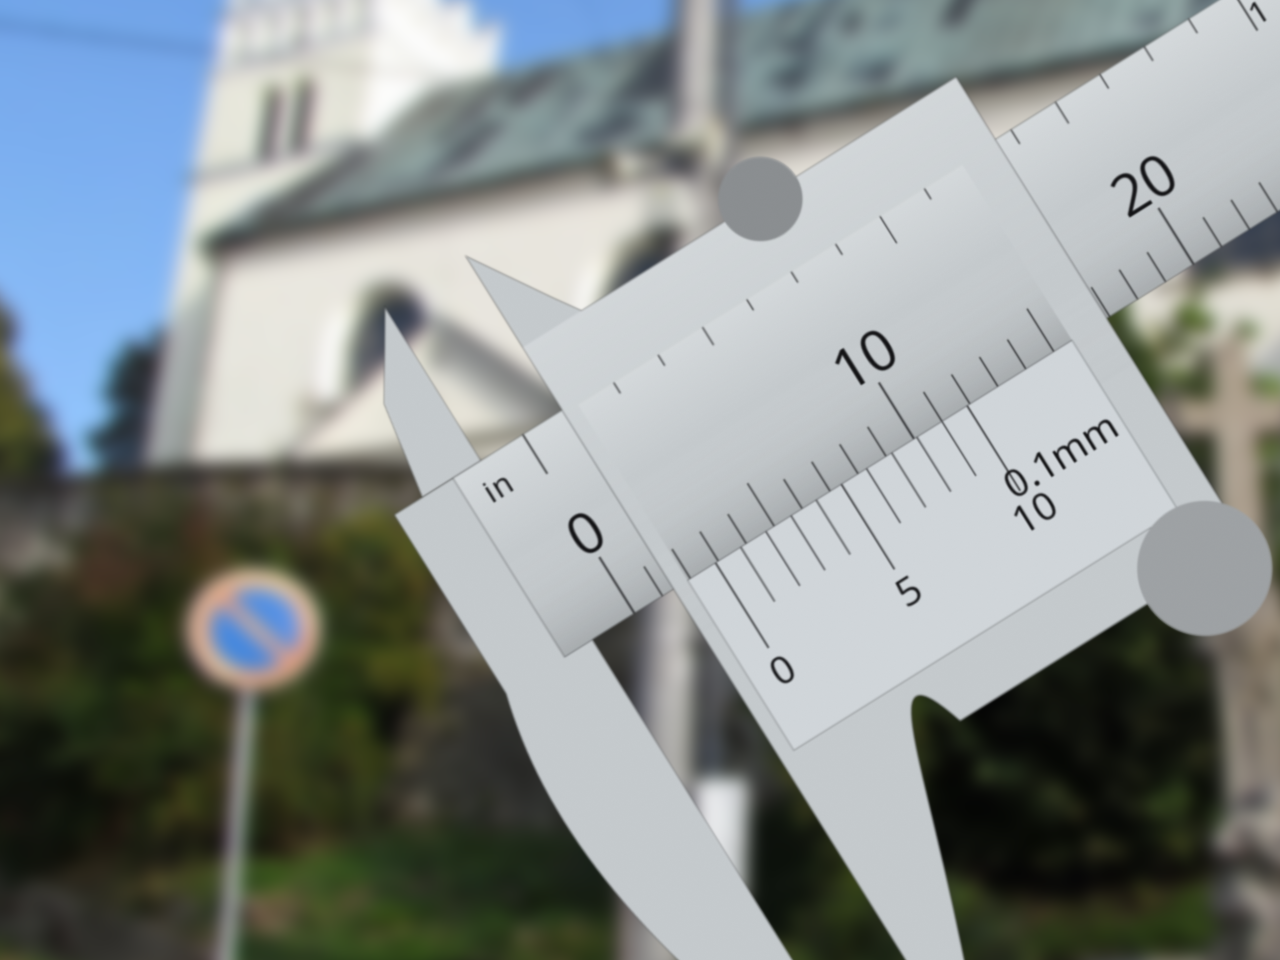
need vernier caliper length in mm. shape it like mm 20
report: mm 2.9
